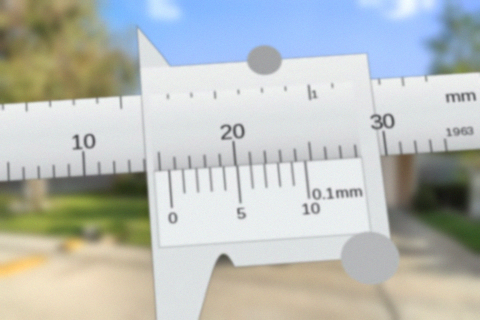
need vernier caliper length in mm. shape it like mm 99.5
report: mm 15.6
